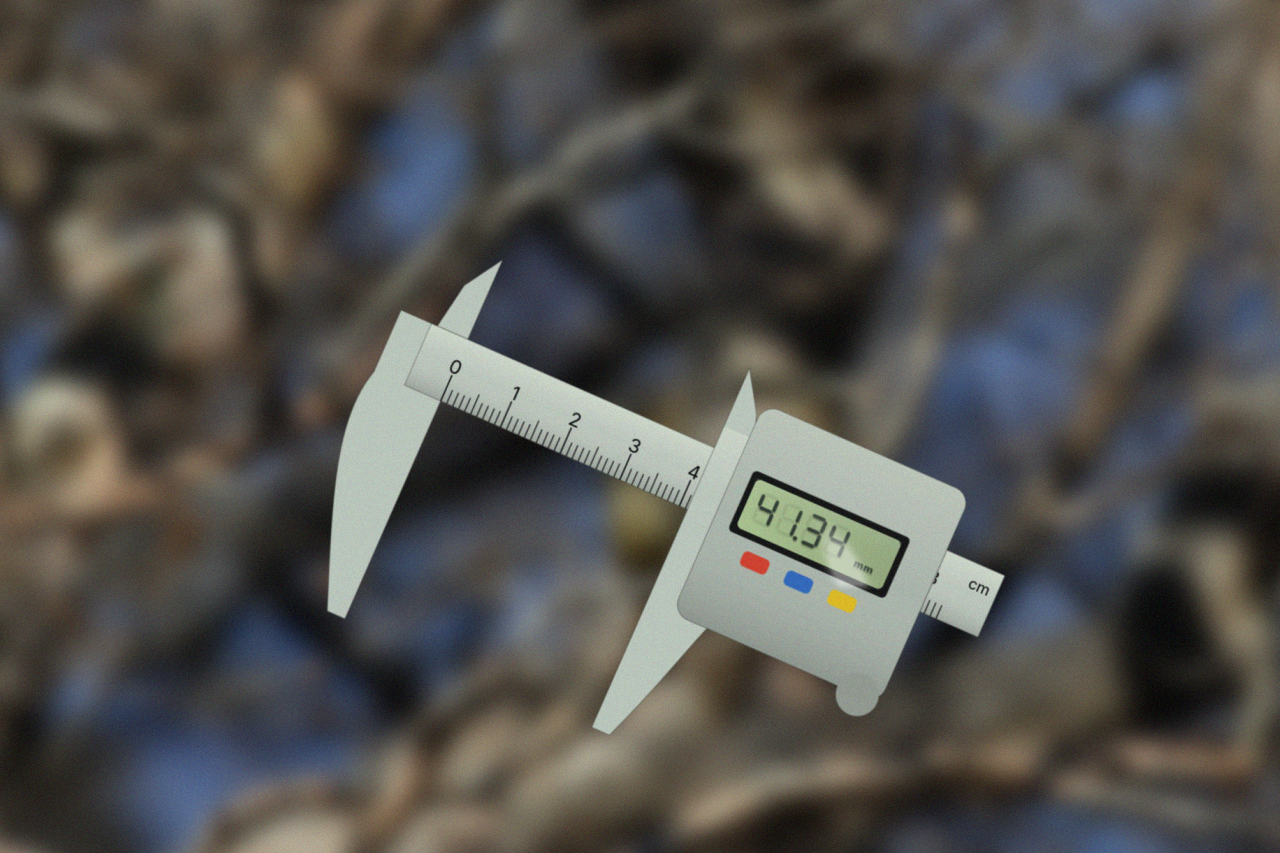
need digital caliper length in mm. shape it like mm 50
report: mm 41.34
